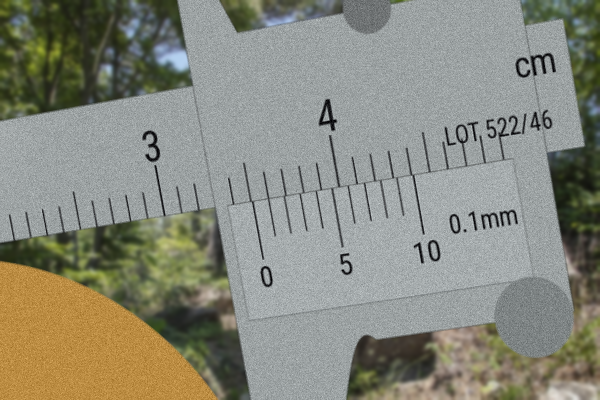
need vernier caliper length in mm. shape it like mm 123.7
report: mm 35.1
